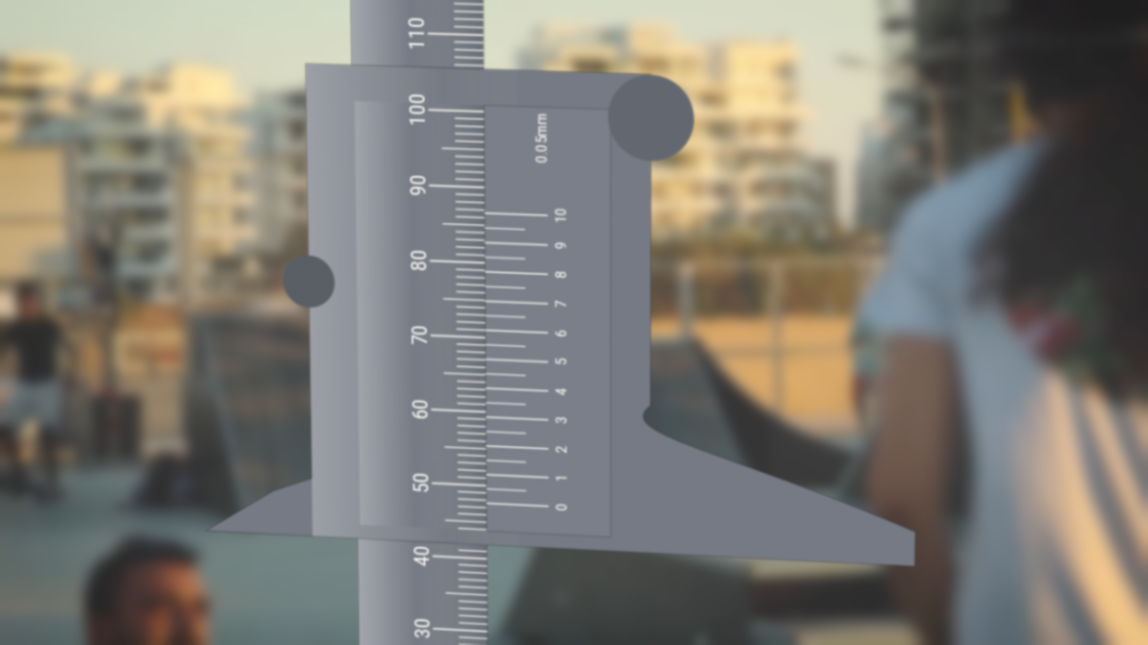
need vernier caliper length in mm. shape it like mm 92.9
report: mm 47.6
